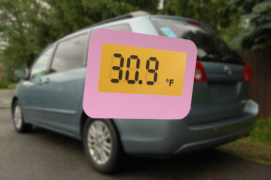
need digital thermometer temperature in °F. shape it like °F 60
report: °F 30.9
